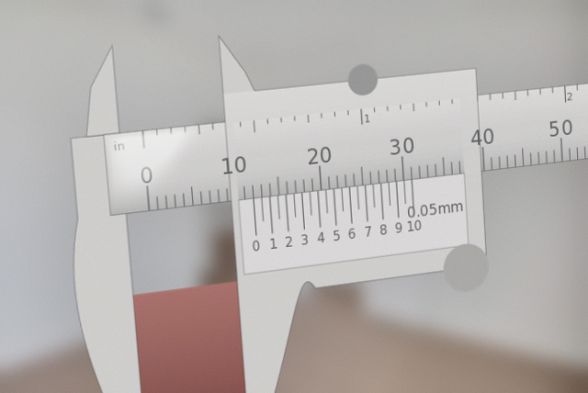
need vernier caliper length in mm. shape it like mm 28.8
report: mm 12.0
